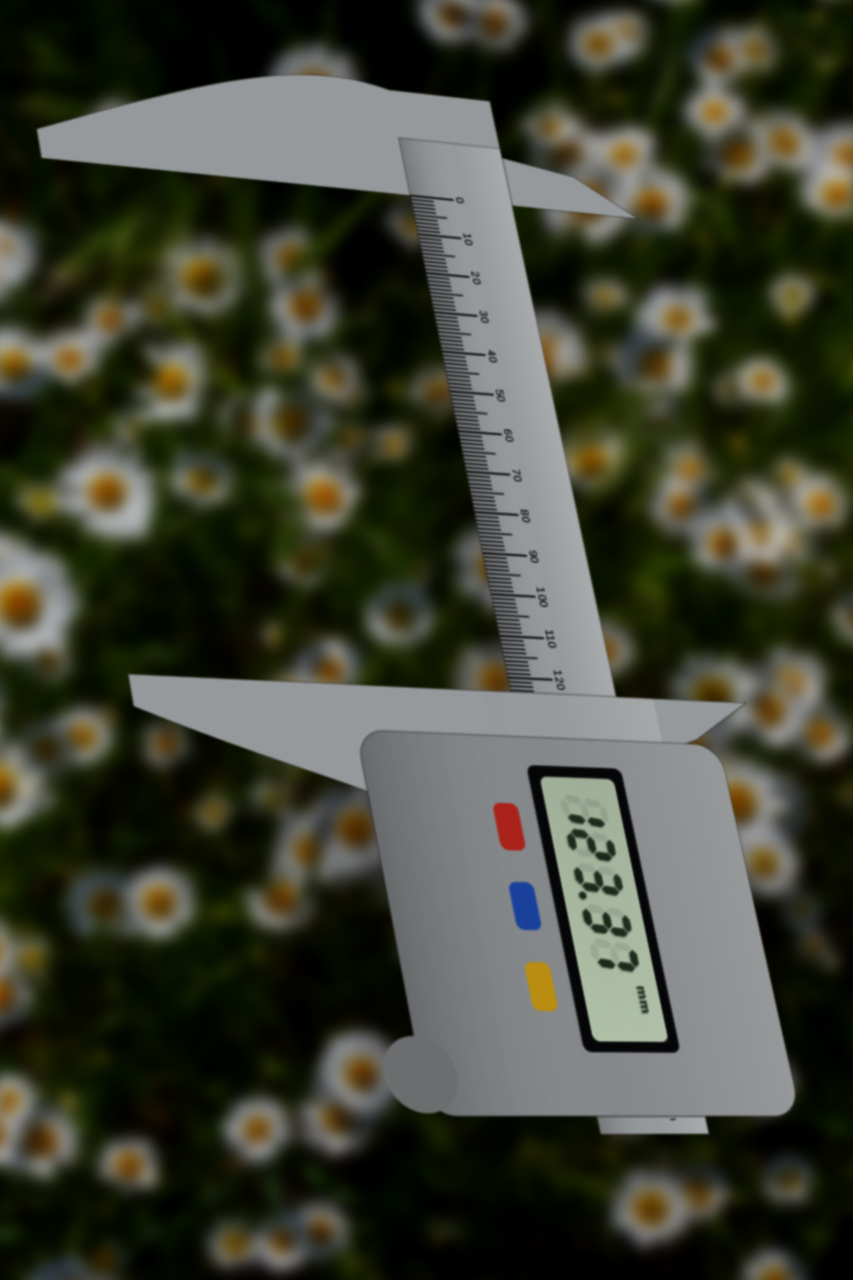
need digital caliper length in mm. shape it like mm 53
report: mm 123.37
